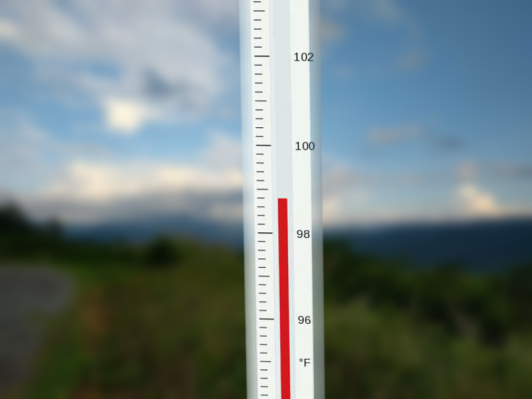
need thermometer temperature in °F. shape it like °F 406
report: °F 98.8
